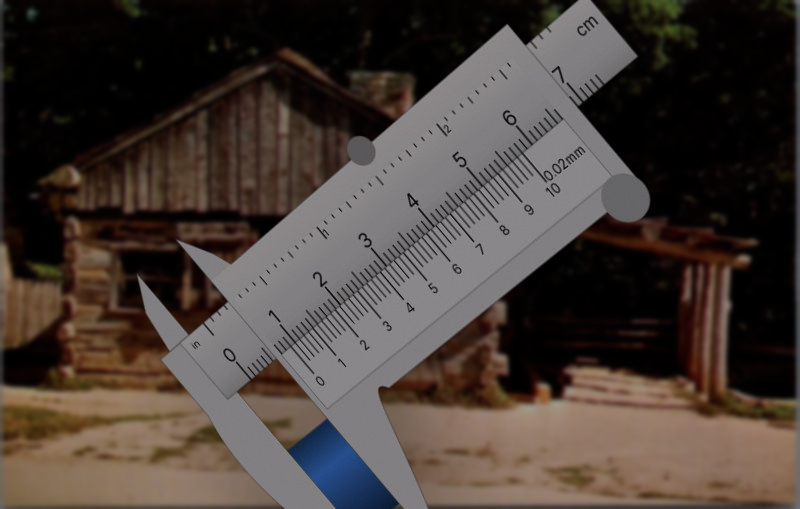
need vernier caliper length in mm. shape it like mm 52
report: mm 9.0
